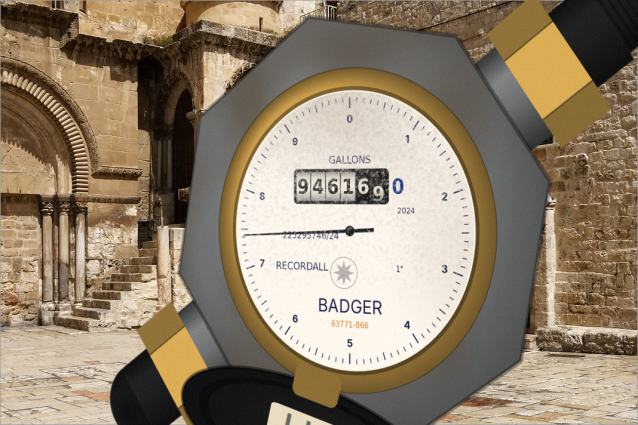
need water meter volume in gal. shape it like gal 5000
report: gal 9461687.4
